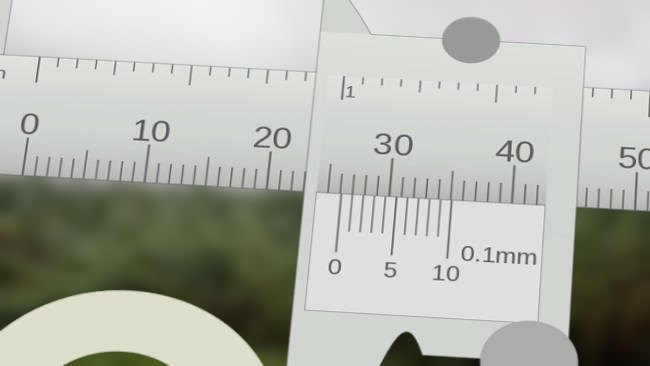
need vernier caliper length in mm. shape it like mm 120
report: mm 26.1
